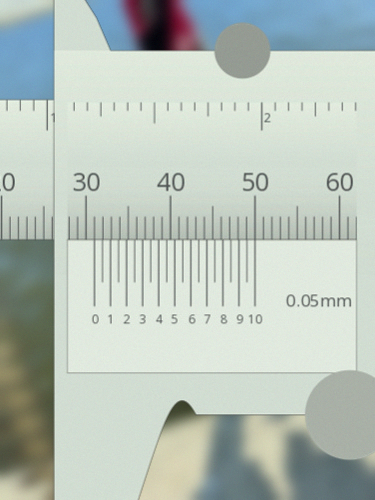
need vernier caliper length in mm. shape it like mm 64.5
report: mm 31.0
